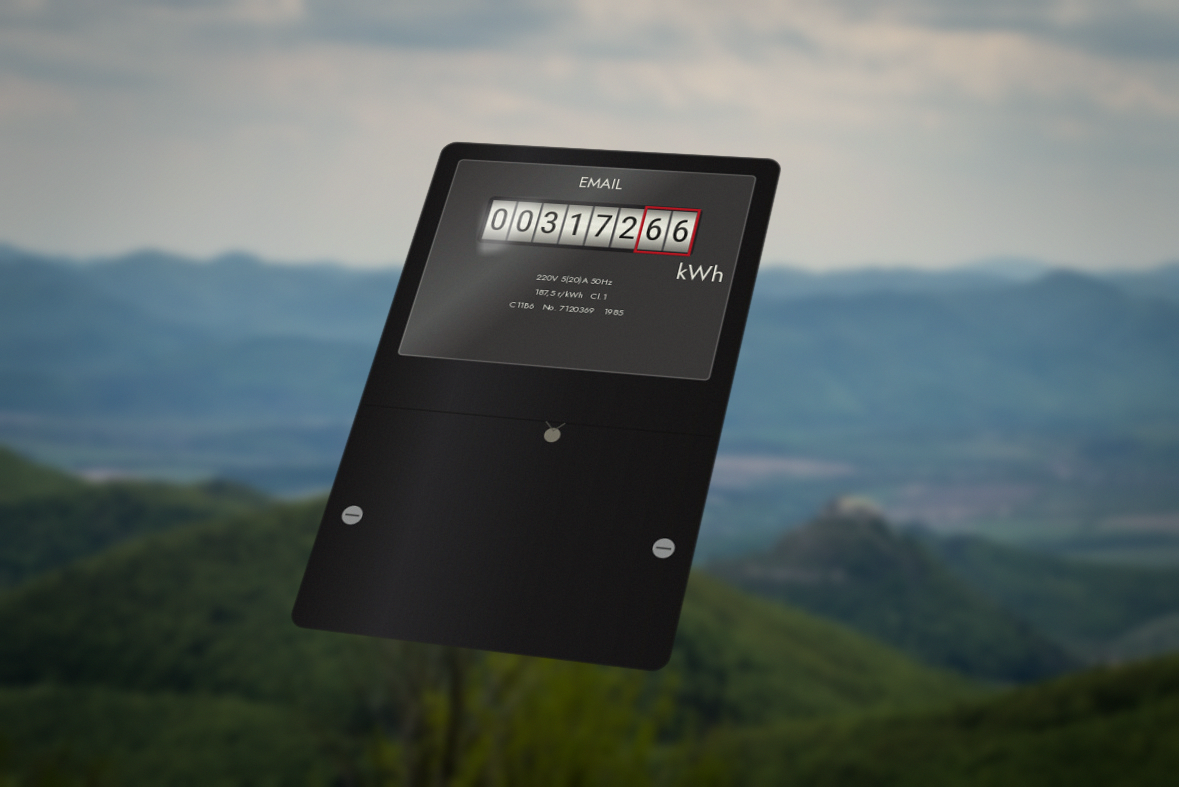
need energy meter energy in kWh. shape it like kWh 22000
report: kWh 3172.66
